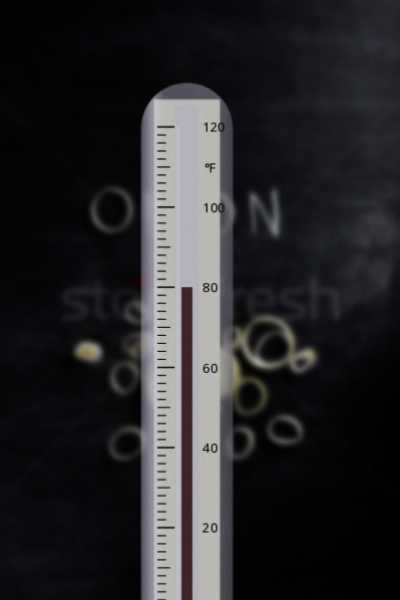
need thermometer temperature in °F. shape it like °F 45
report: °F 80
